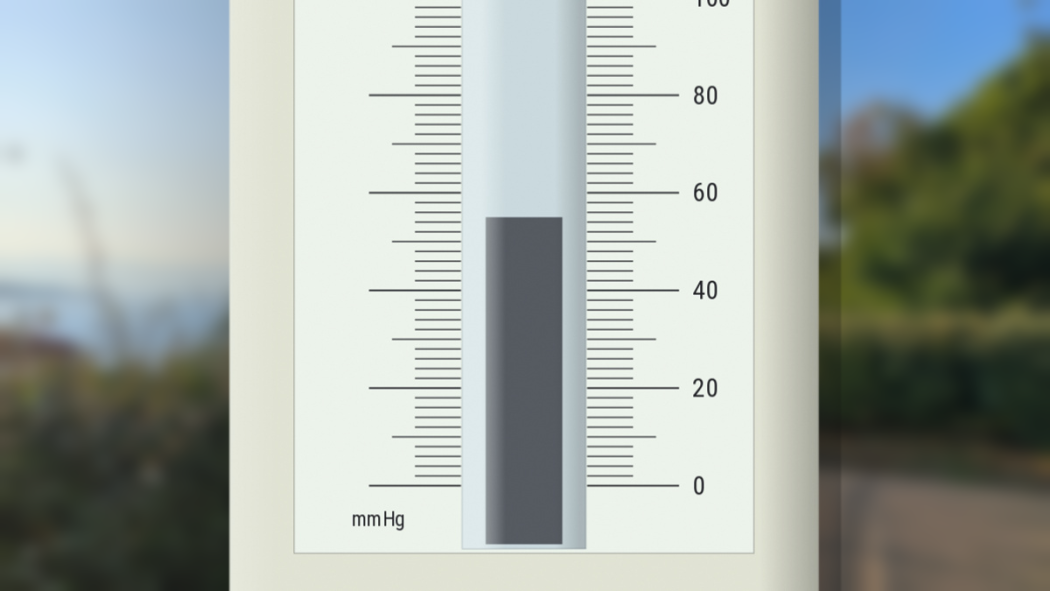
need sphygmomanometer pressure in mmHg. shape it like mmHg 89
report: mmHg 55
